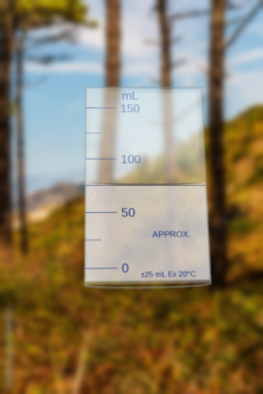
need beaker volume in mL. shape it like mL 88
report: mL 75
